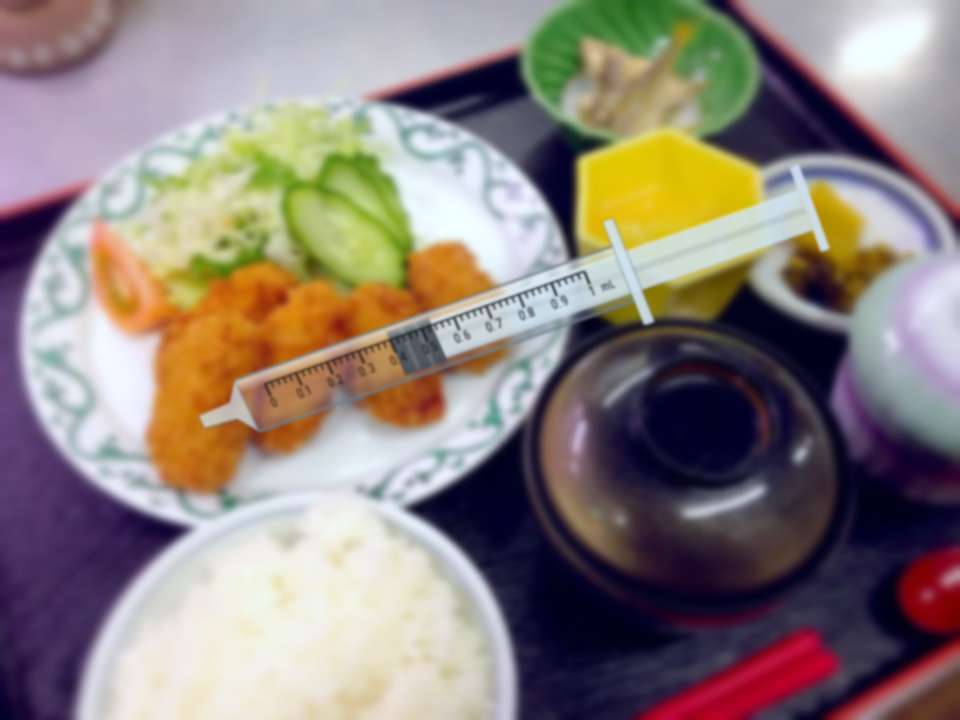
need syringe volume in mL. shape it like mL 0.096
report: mL 0.4
